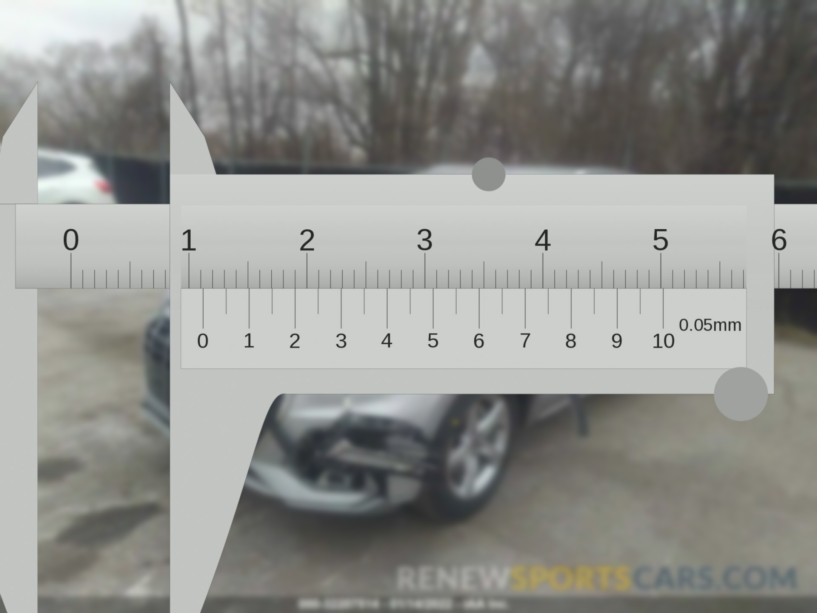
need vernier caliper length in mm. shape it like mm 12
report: mm 11.2
